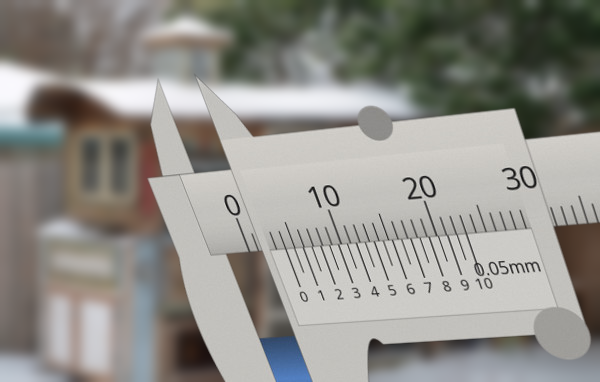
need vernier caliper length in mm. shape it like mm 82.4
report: mm 4.0
